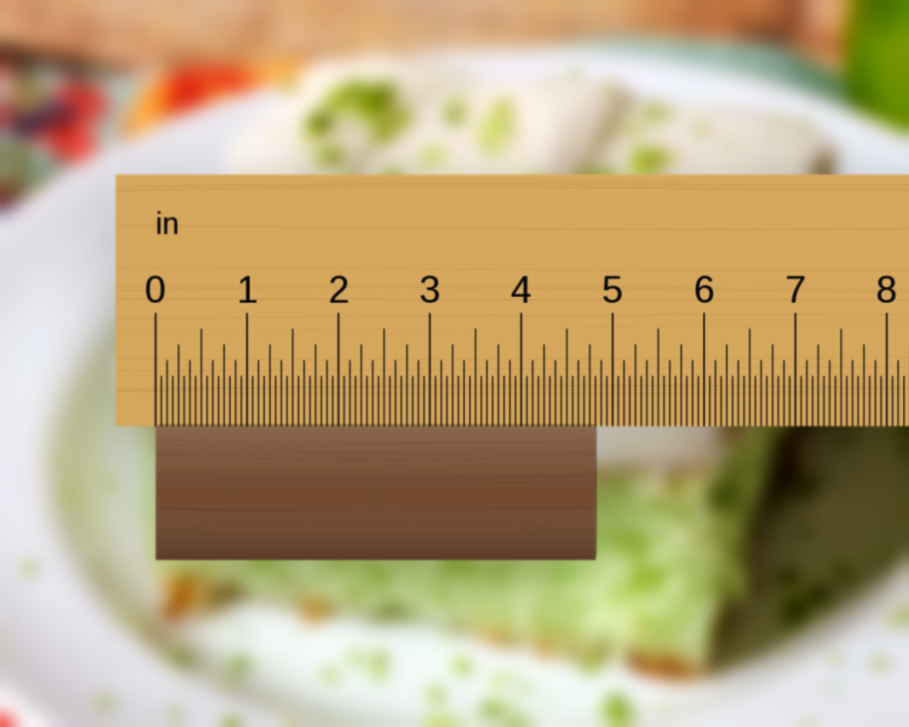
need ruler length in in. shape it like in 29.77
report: in 4.8125
